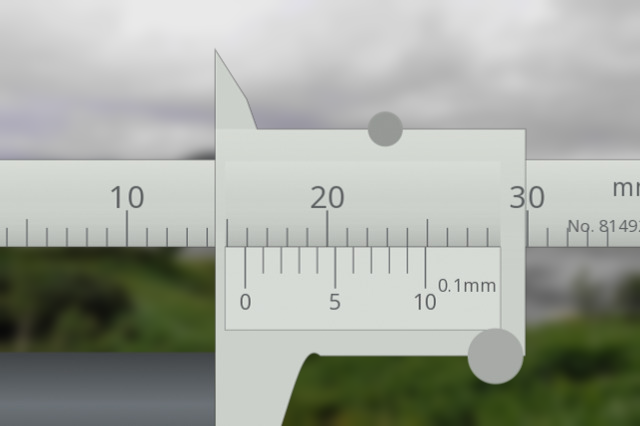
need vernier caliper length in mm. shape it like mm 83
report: mm 15.9
